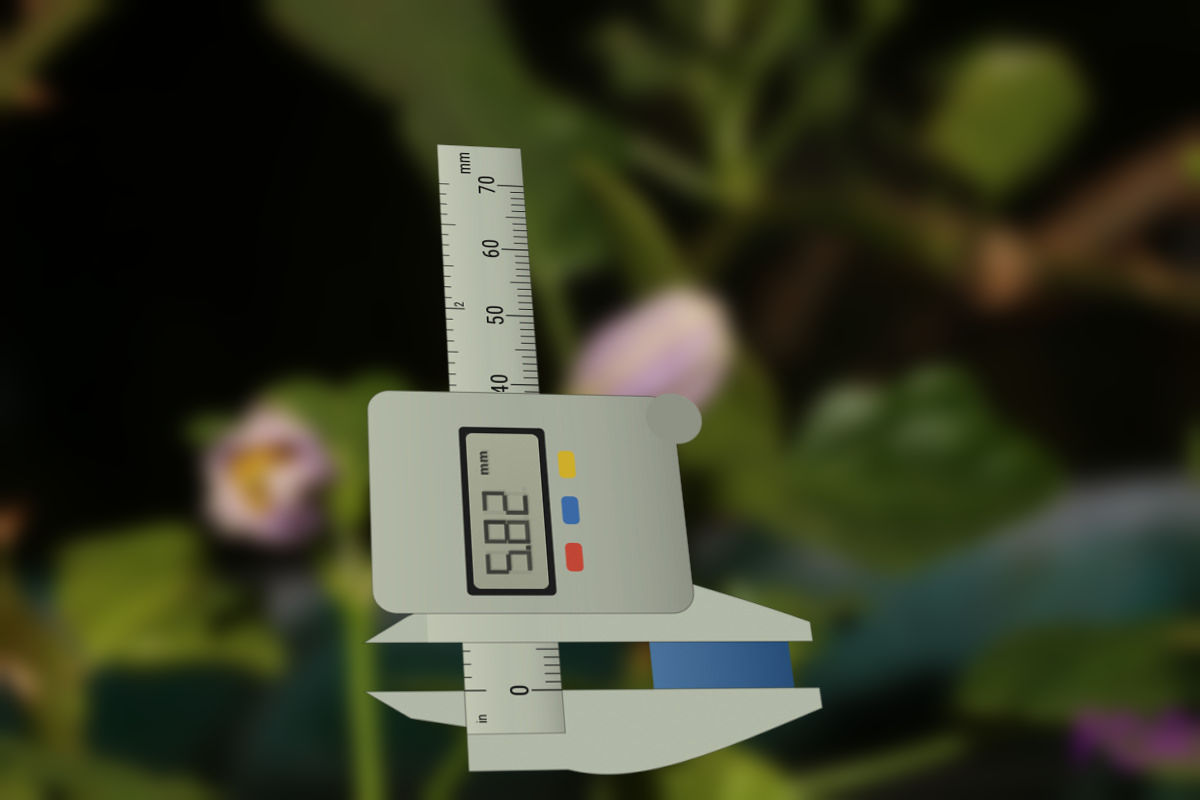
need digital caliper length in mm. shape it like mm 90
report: mm 5.82
